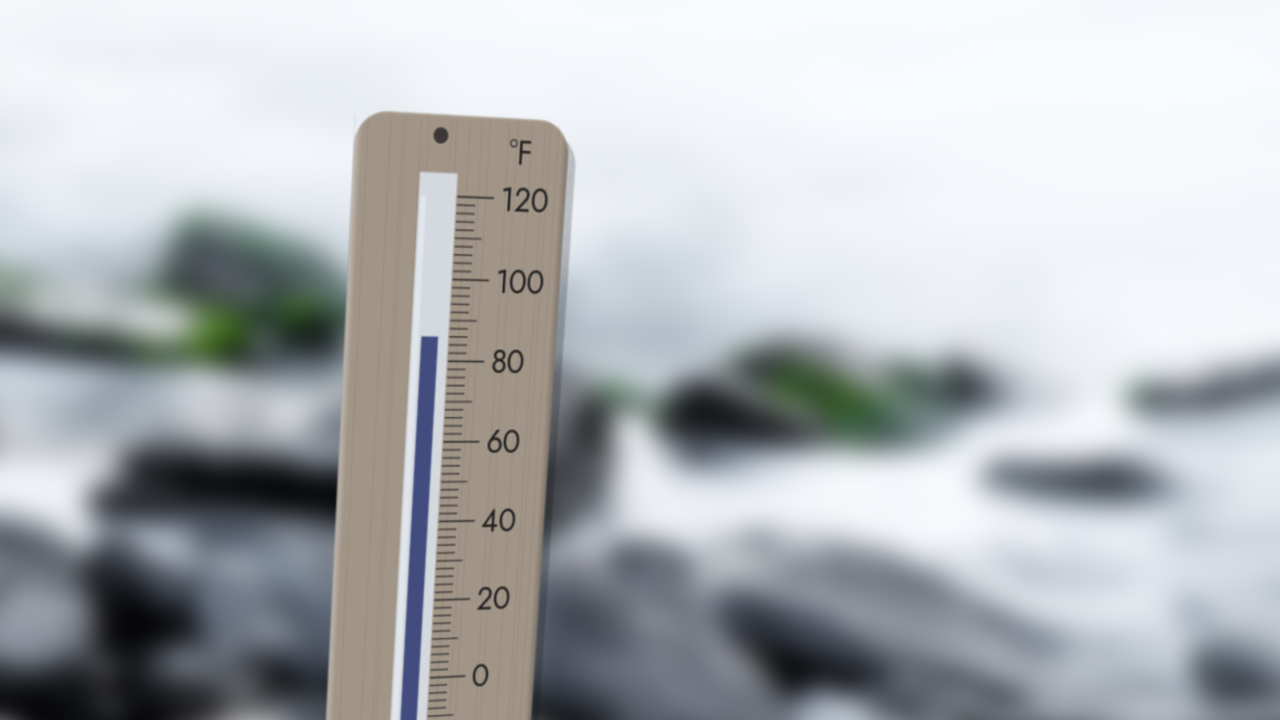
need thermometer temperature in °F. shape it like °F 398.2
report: °F 86
